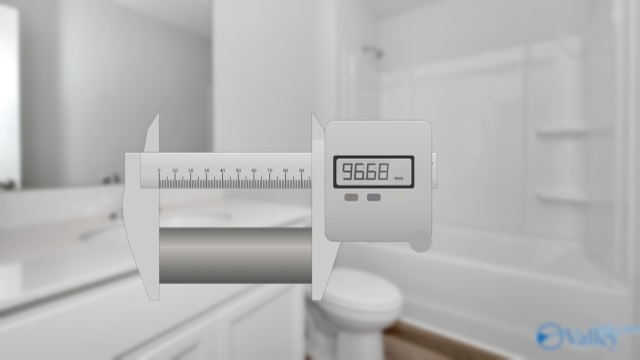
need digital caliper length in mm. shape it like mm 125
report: mm 96.68
